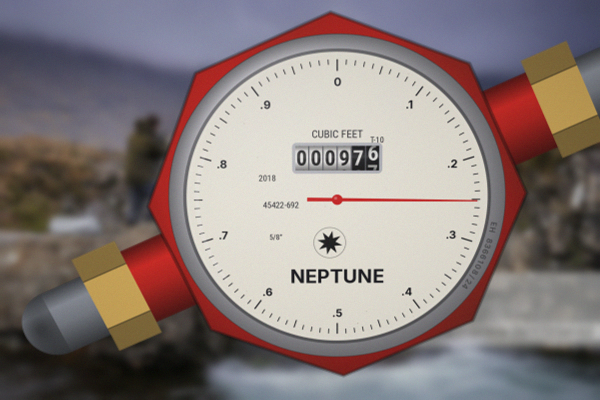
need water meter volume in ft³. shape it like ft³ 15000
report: ft³ 976.25
